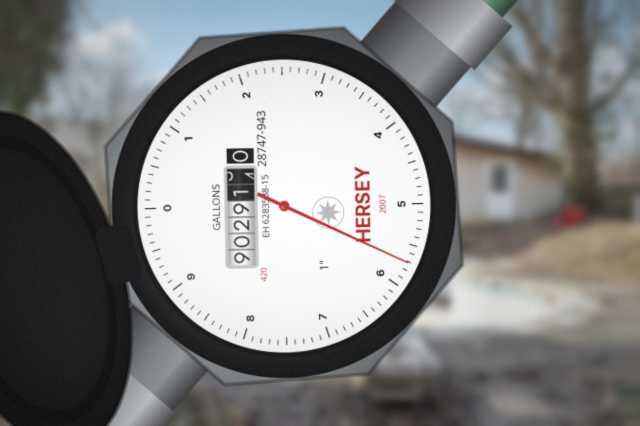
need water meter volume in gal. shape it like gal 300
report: gal 9029135.7
